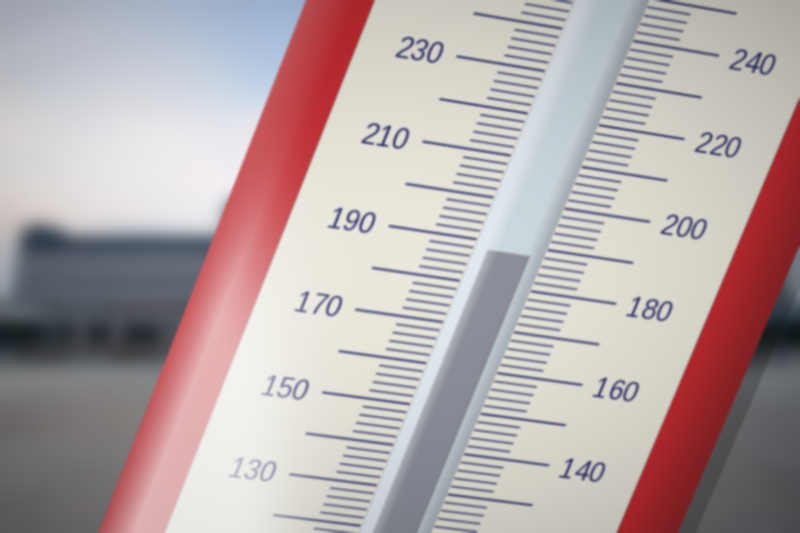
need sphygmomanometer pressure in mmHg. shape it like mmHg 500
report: mmHg 188
